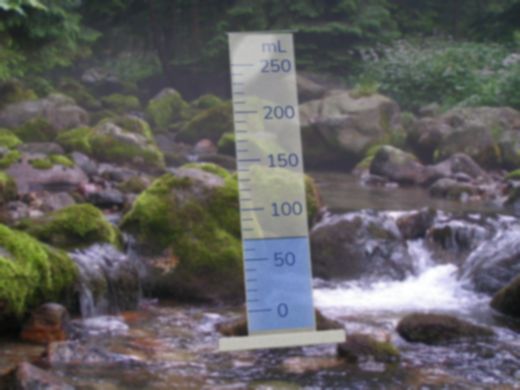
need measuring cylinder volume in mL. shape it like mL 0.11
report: mL 70
